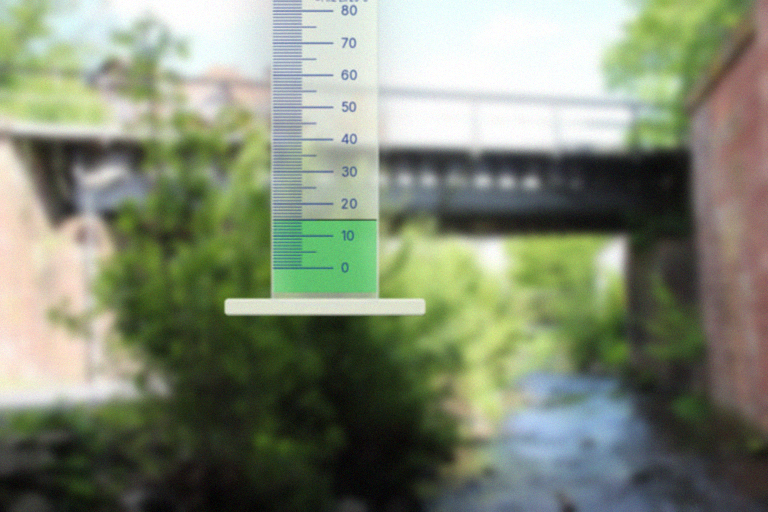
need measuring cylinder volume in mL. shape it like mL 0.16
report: mL 15
